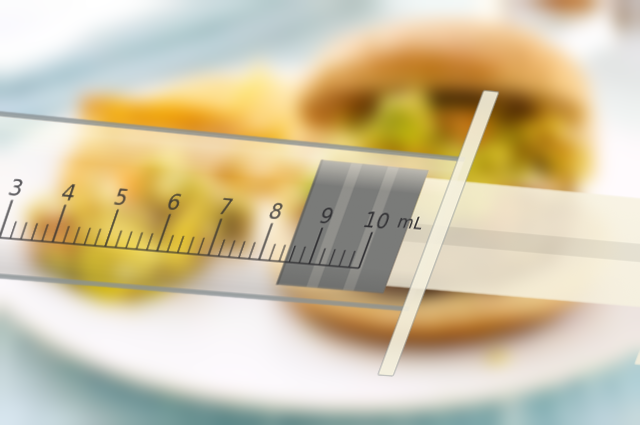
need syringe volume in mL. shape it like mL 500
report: mL 8.5
